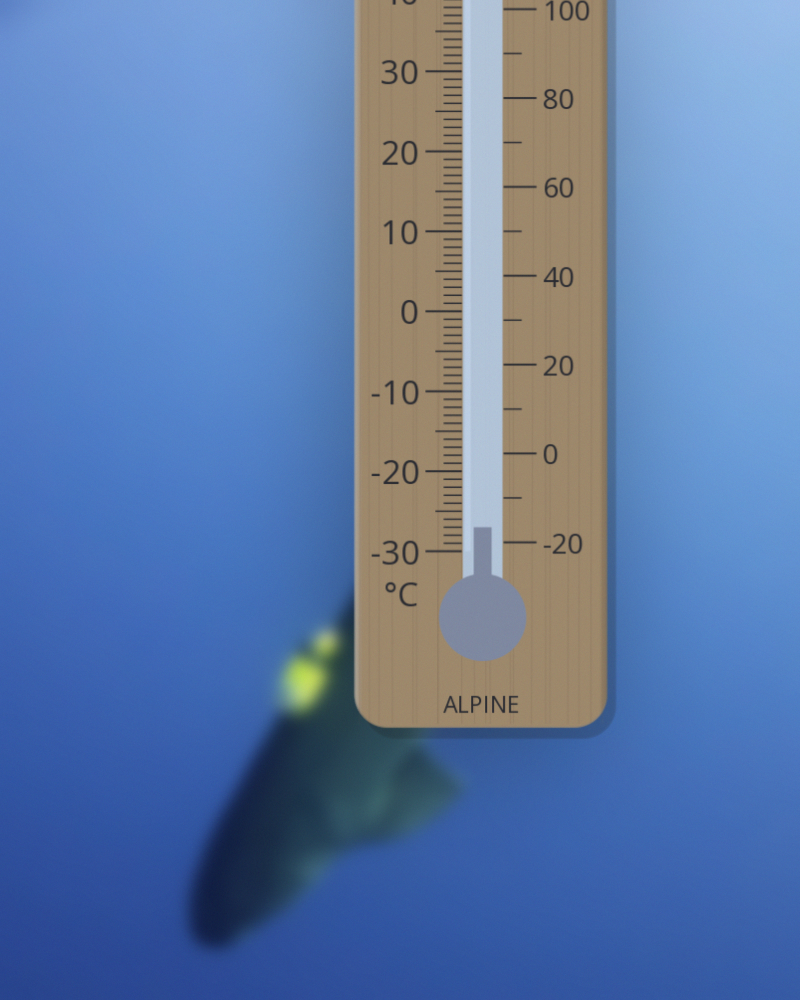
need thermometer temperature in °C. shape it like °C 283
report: °C -27
